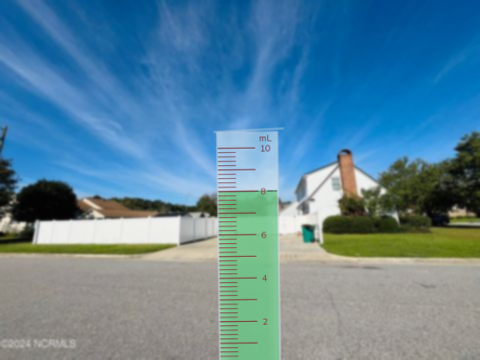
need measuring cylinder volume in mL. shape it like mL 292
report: mL 8
